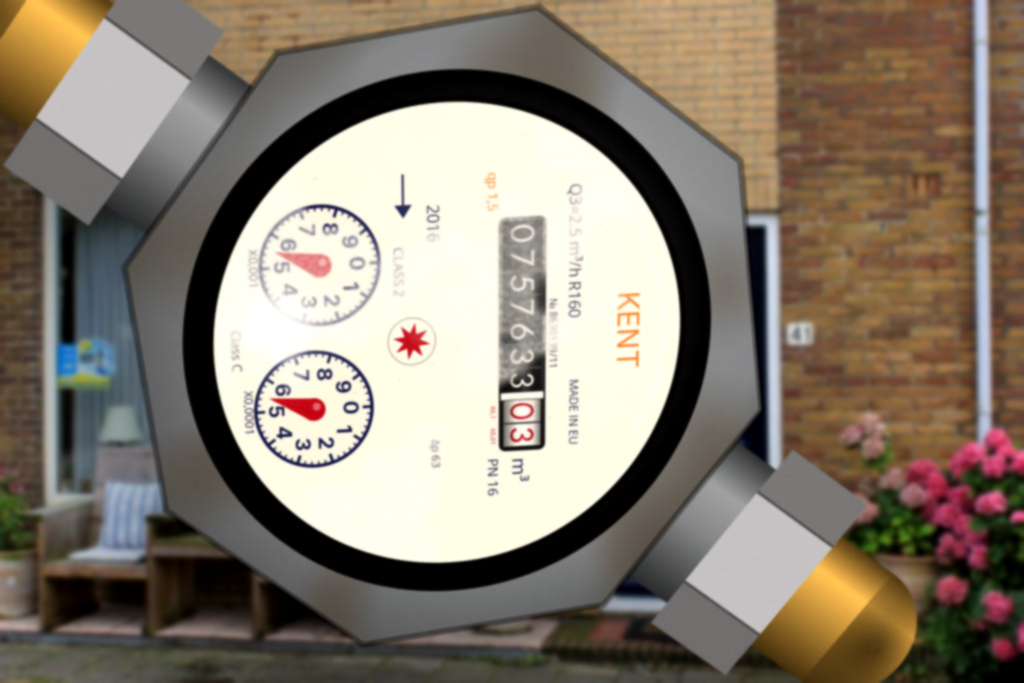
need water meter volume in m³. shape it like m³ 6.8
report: m³ 757633.0355
